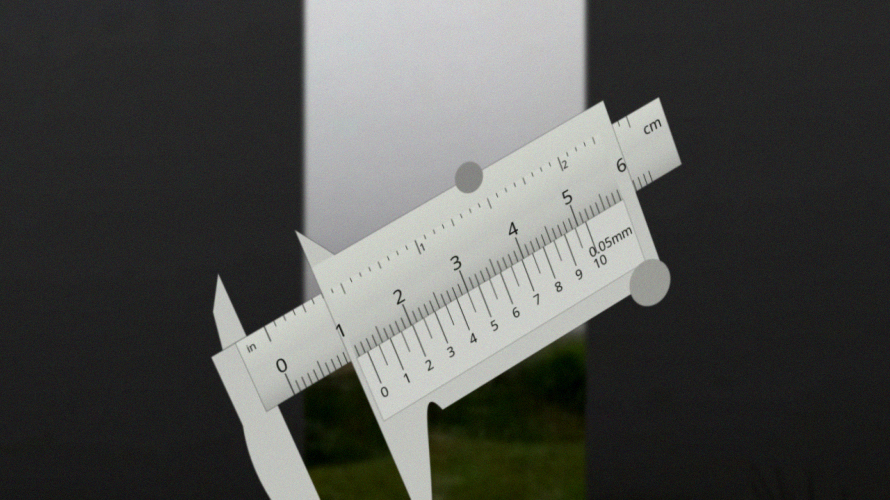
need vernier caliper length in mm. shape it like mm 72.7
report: mm 12.4
